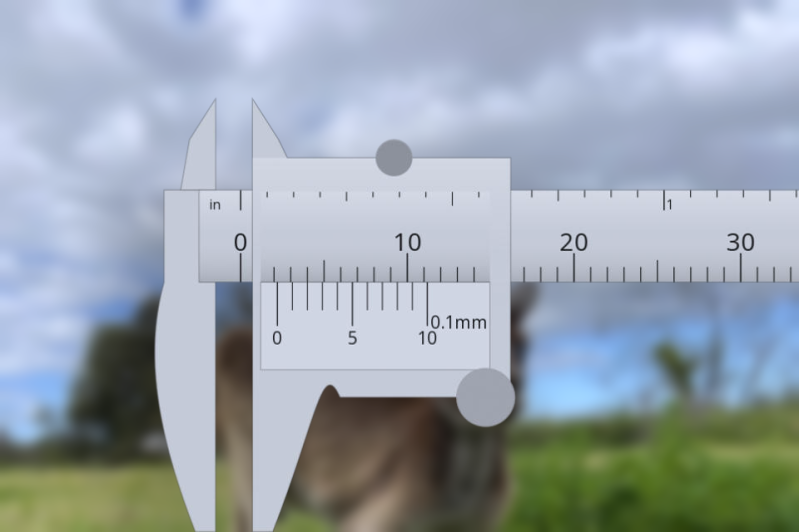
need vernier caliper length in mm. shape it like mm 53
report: mm 2.2
